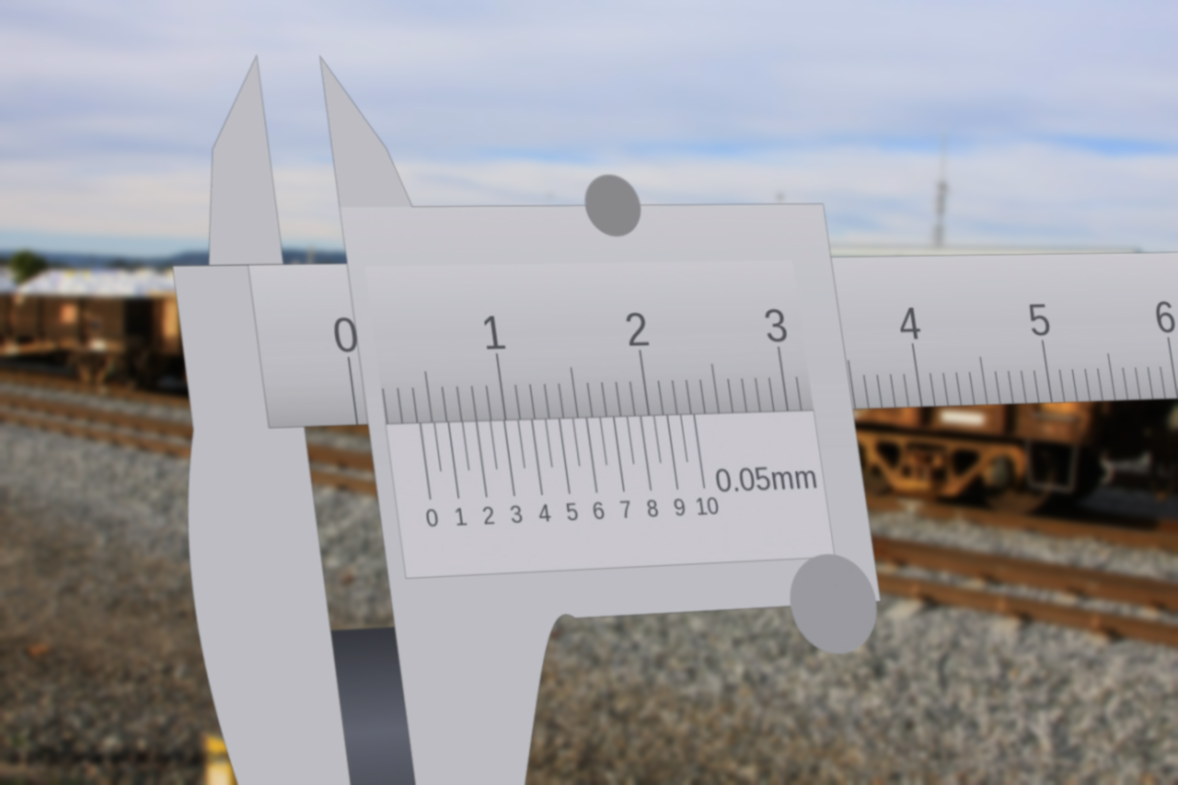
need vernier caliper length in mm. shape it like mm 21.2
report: mm 4.2
